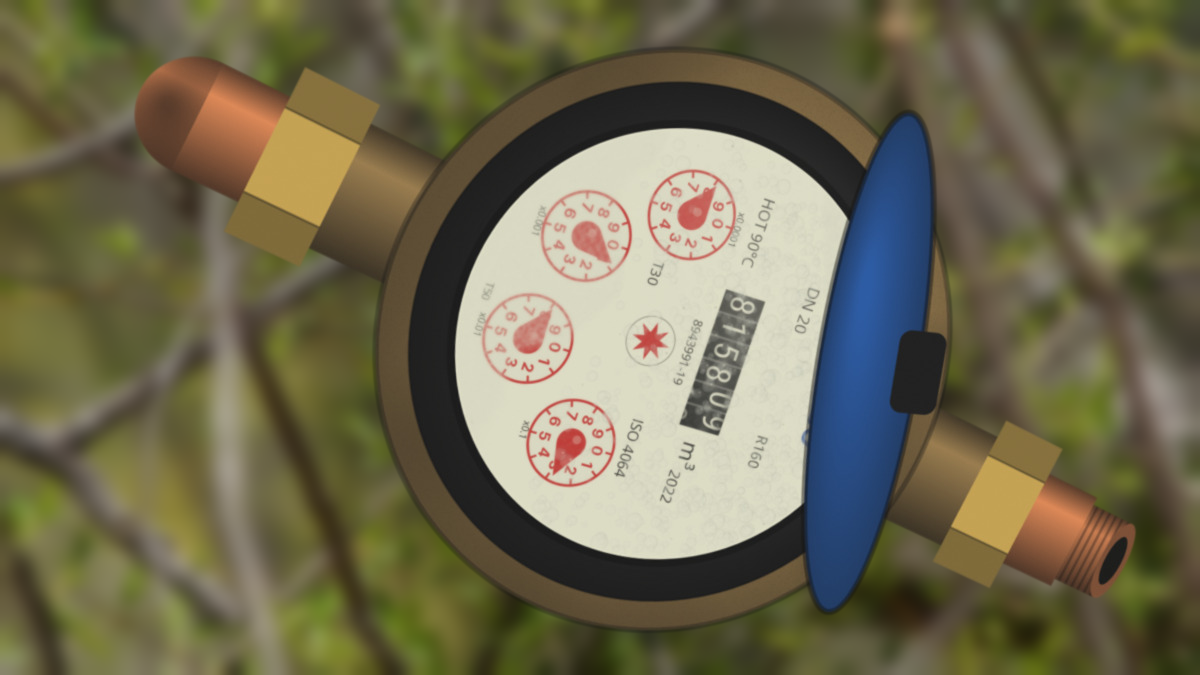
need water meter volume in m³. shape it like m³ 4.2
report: m³ 815809.2808
